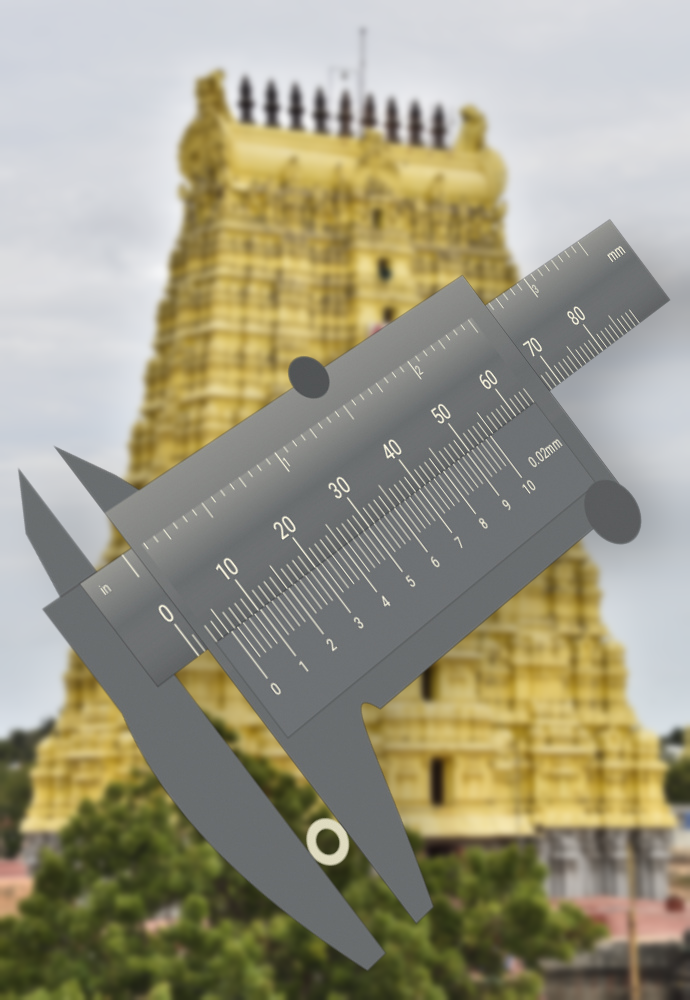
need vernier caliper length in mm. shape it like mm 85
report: mm 5.4
